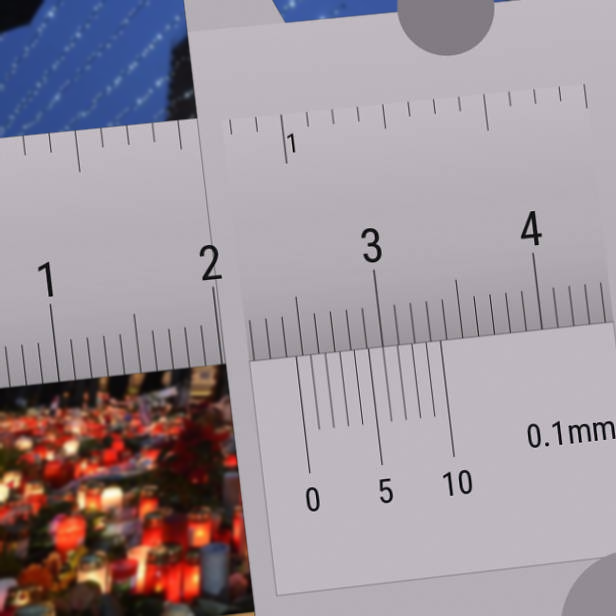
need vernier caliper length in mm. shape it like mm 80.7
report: mm 24.6
